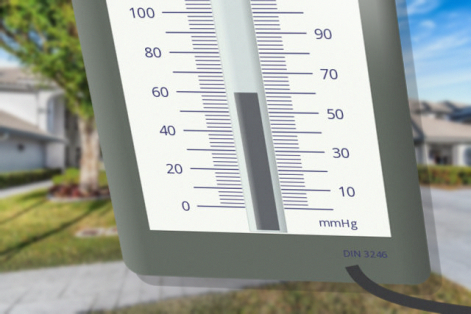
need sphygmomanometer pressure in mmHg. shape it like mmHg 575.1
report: mmHg 60
